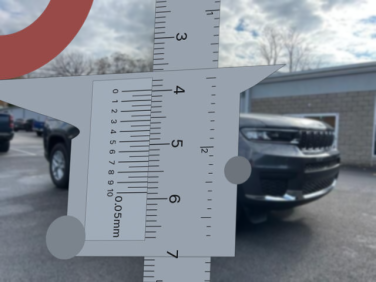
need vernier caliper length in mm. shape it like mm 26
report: mm 39.8
